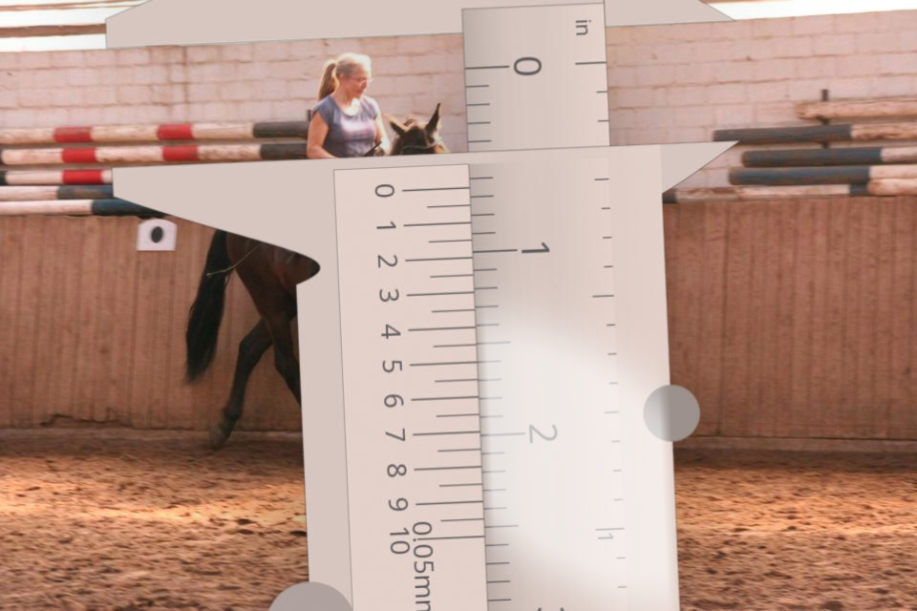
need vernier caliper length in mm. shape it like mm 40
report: mm 6.5
